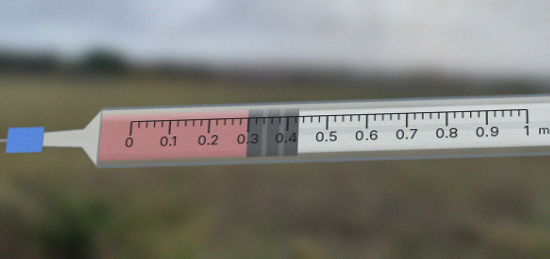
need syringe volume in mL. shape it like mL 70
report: mL 0.3
